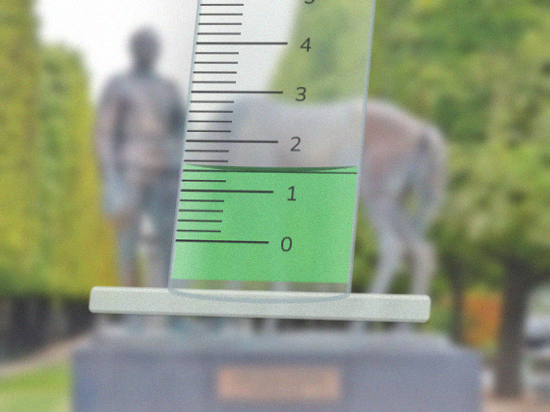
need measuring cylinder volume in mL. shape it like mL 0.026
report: mL 1.4
